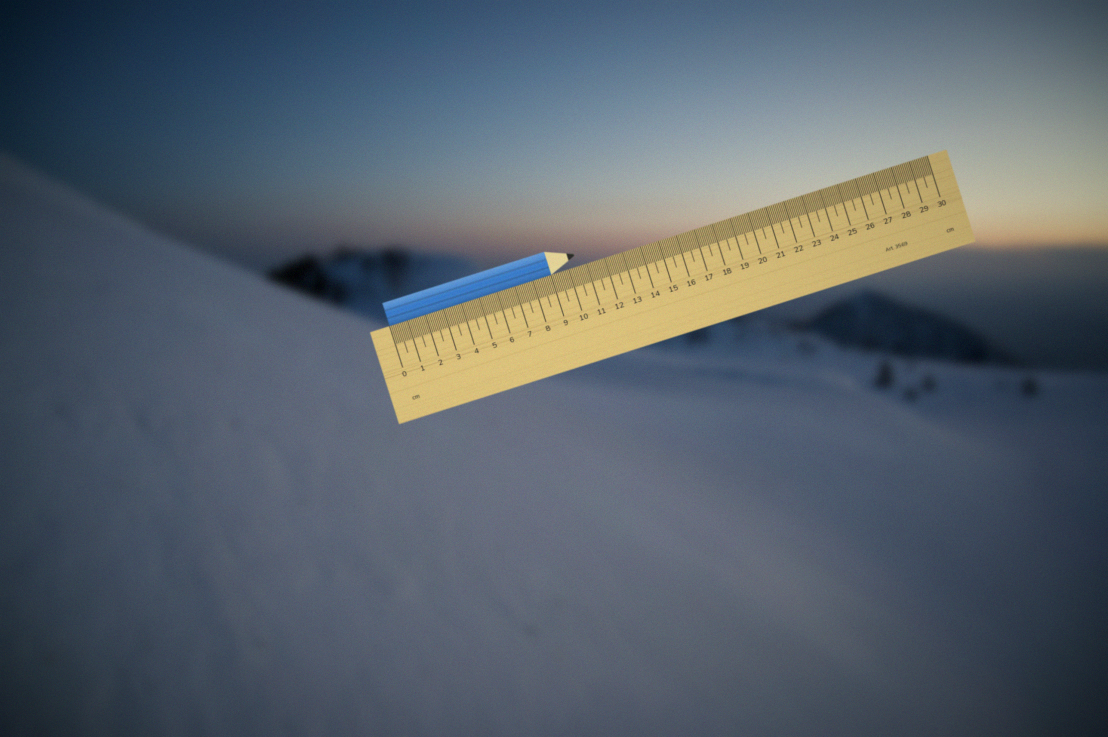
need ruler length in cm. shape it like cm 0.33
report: cm 10.5
